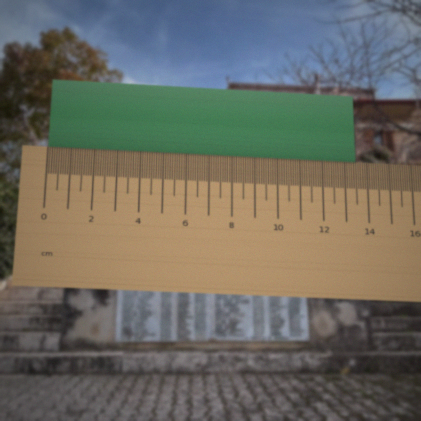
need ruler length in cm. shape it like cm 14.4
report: cm 13.5
